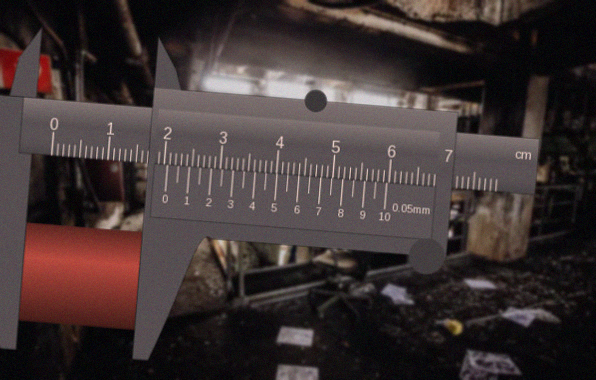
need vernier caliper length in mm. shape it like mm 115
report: mm 20.6
